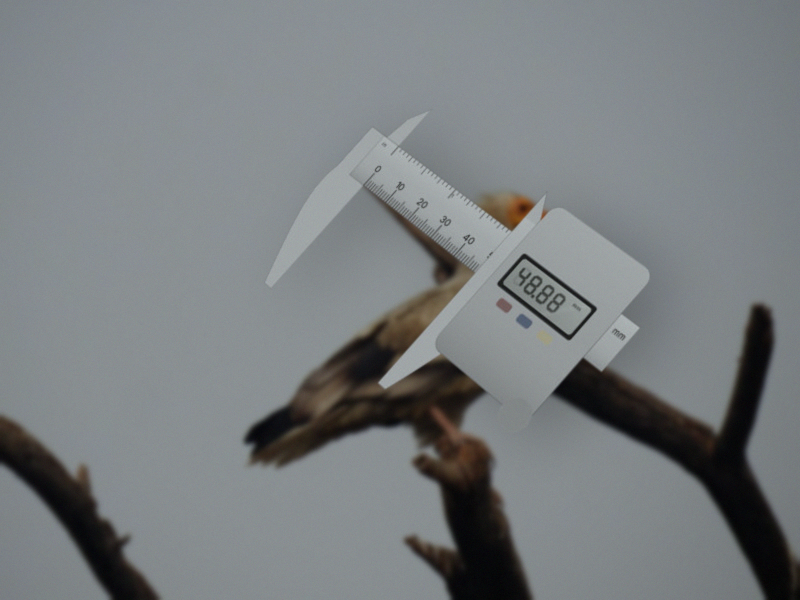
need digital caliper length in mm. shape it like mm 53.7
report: mm 48.88
